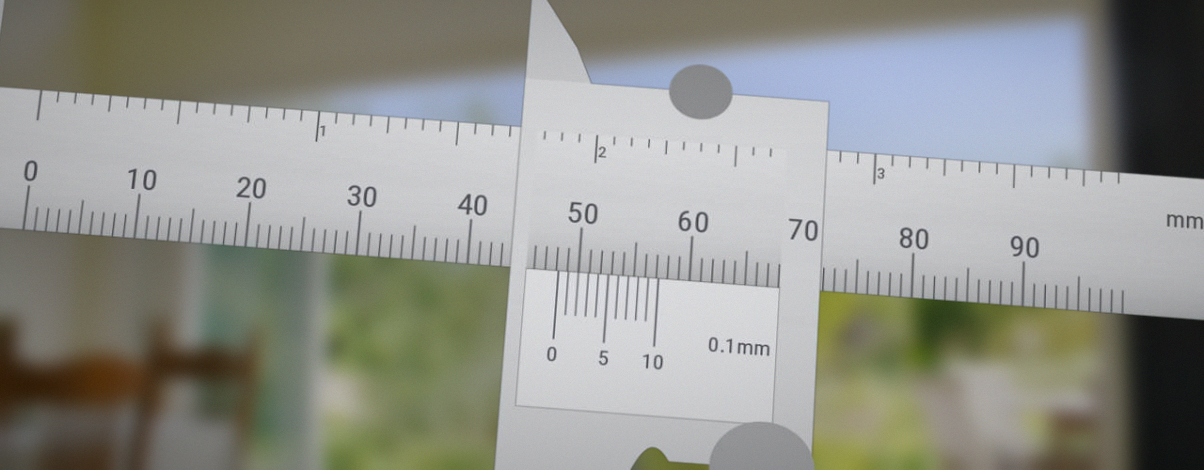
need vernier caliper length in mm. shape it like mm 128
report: mm 48.2
